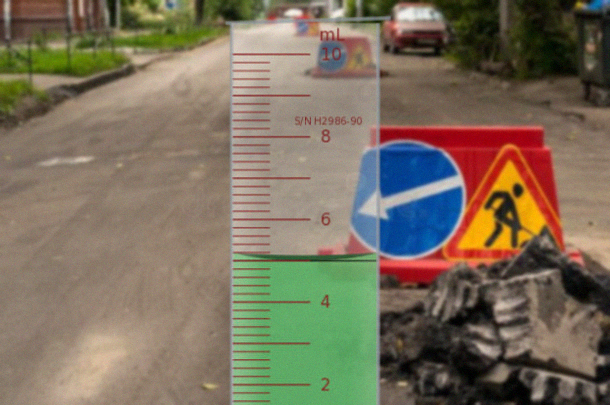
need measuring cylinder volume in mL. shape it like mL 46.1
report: mL 5
